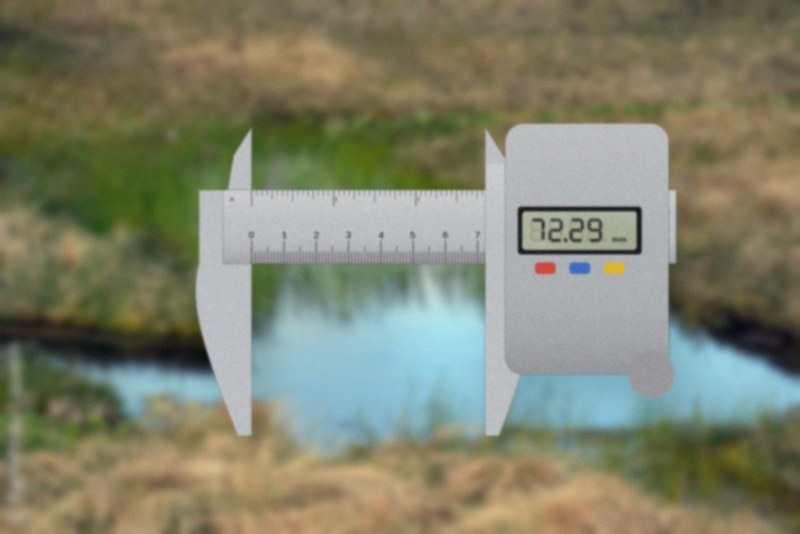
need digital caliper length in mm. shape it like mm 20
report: mm 72.29
